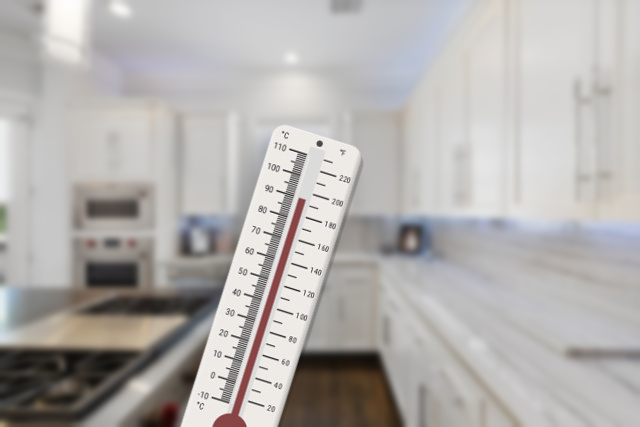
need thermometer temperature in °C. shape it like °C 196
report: °C 90
